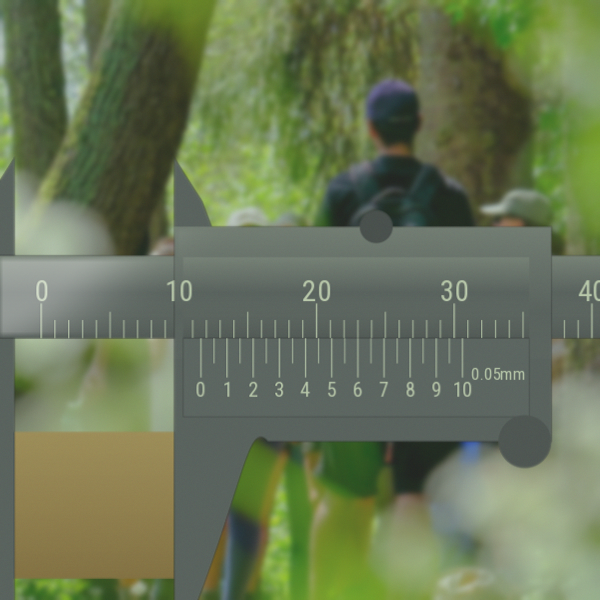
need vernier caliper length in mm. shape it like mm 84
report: mm 11.6
